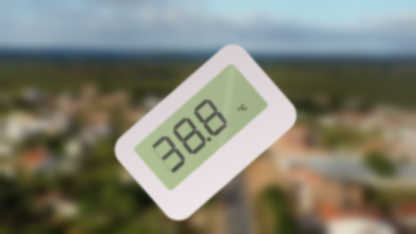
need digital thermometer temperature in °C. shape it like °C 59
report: °C 38.8
